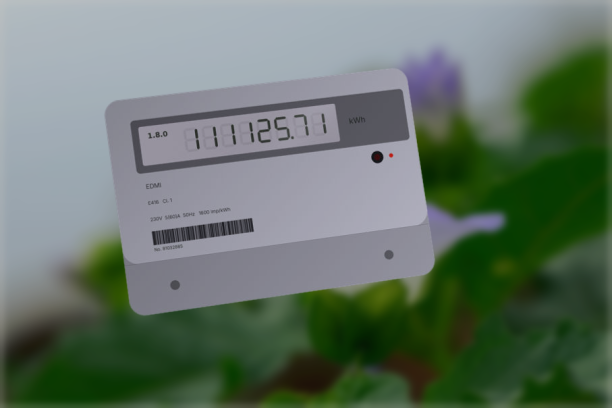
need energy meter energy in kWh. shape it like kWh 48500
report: kWh 111125.71
